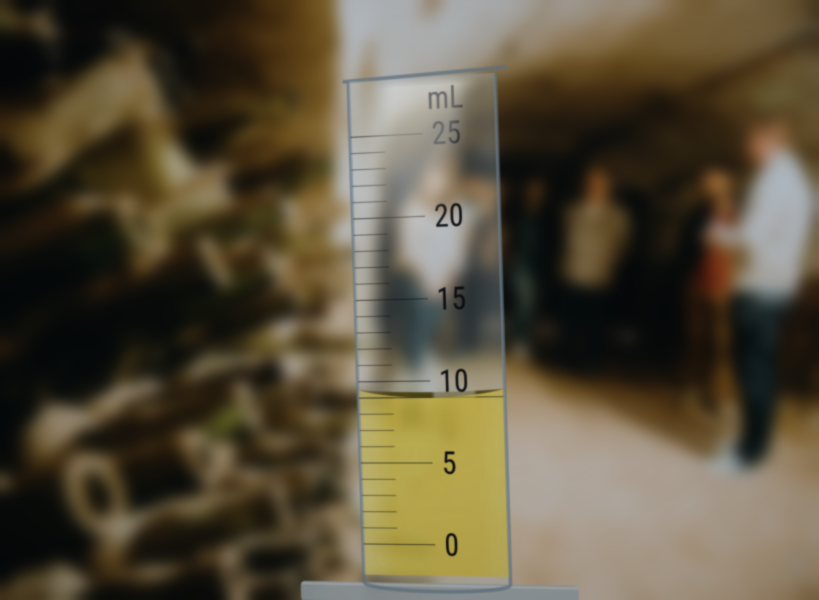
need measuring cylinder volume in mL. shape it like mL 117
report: mL 9
